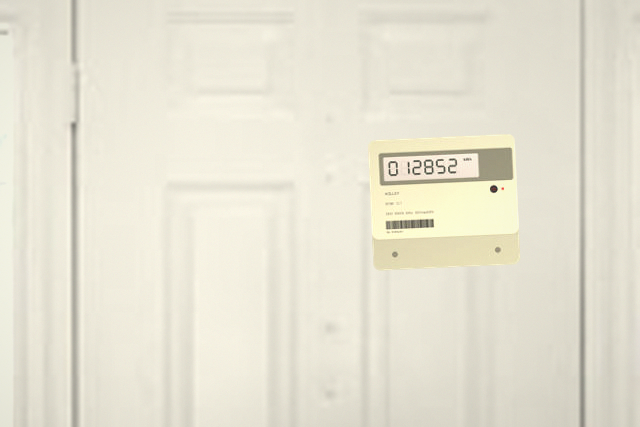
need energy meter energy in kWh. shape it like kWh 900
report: kWh 12852
